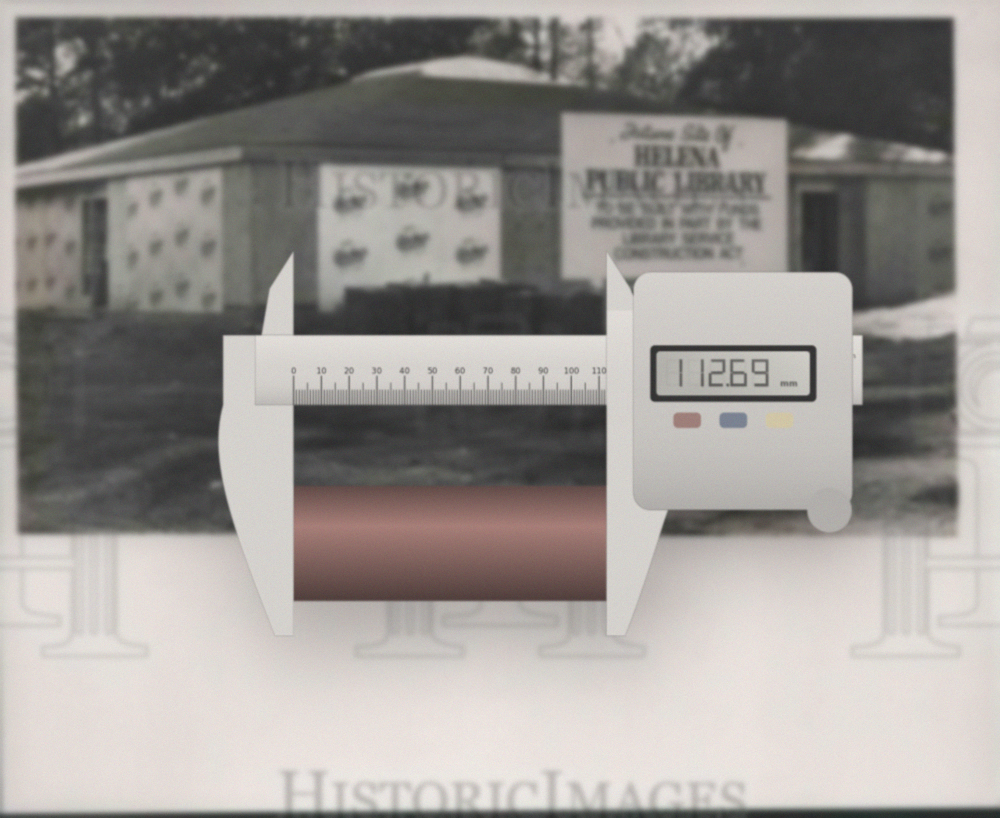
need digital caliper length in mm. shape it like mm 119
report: mm 112.69
